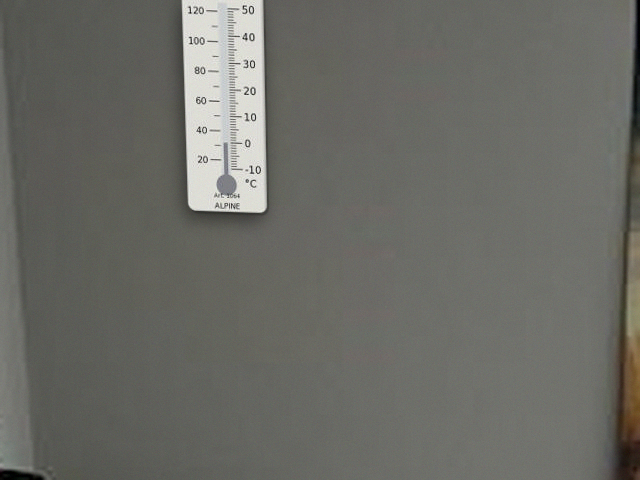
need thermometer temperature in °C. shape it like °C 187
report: °C 0
